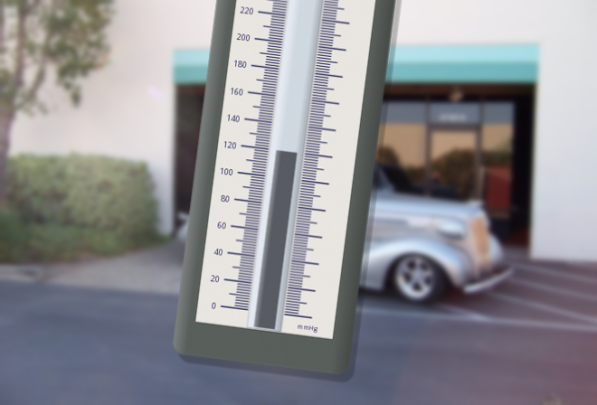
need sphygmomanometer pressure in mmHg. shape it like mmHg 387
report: mmHg 120
